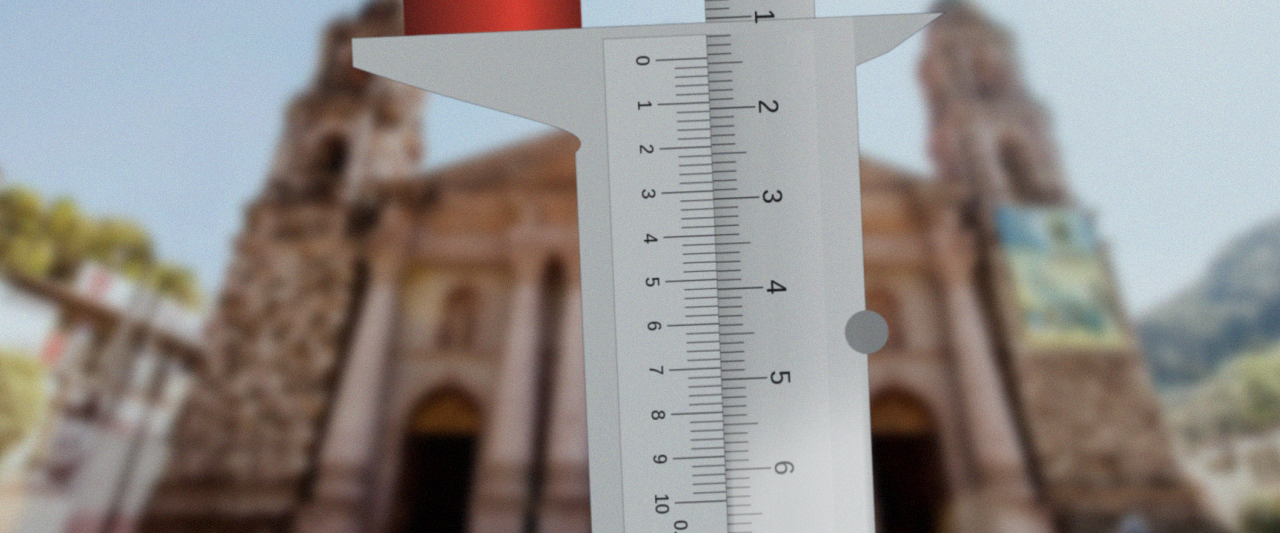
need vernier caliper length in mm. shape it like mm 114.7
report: mm 14.4
